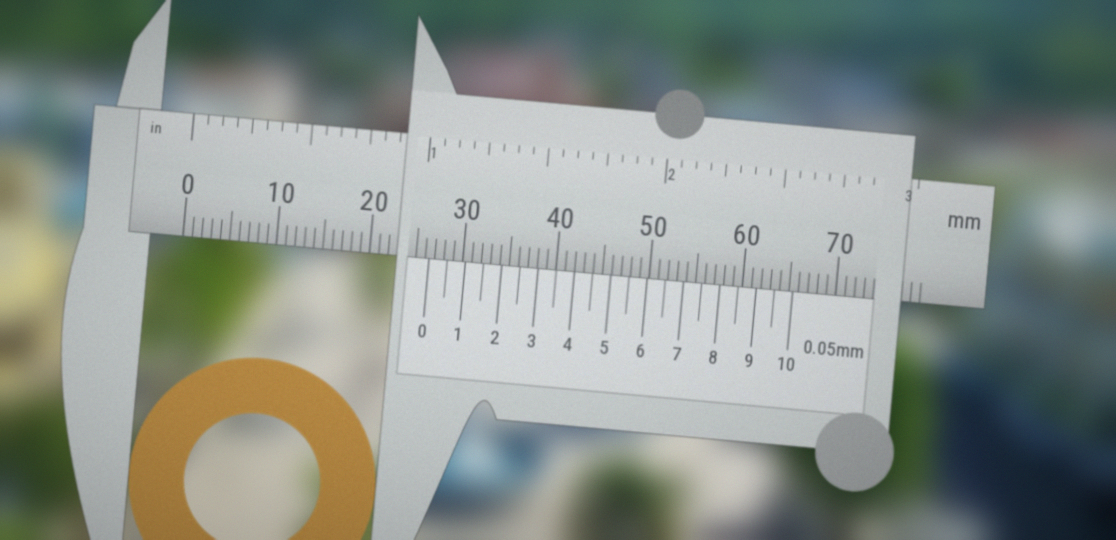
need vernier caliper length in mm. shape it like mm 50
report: mm 26.4
